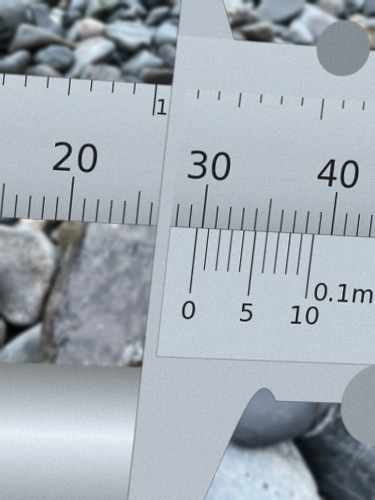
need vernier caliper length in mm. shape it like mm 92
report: mm 29.6
